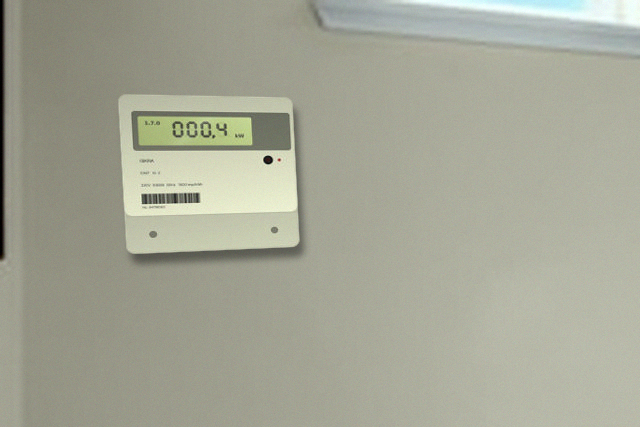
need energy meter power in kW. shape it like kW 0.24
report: kW 0.4
